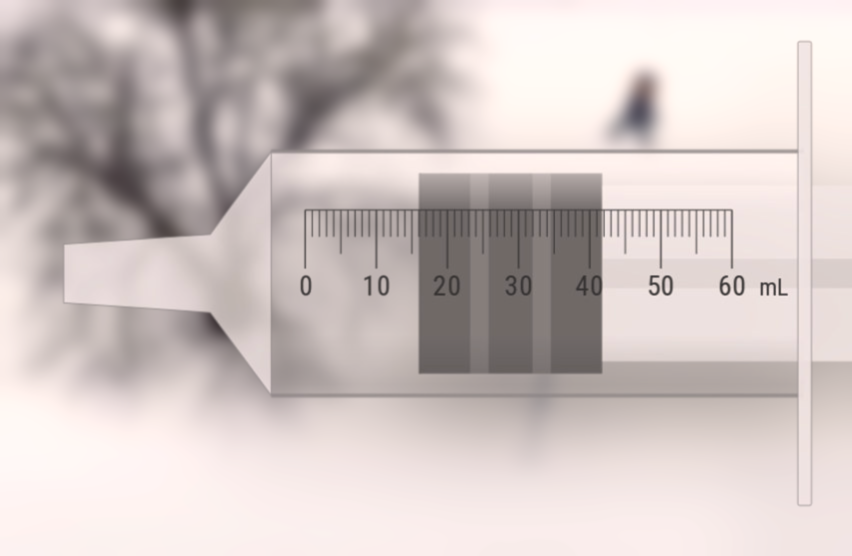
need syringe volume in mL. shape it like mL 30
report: mL 16
